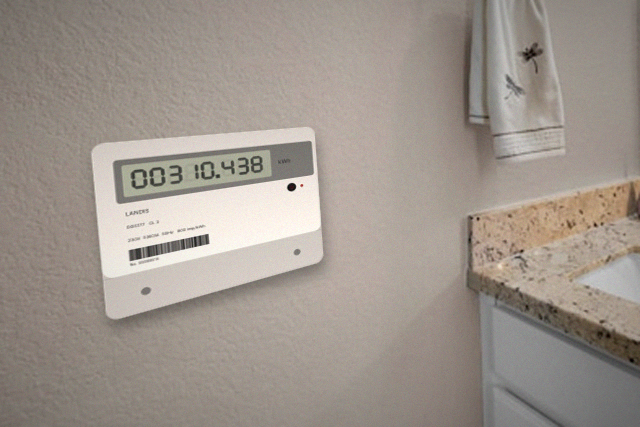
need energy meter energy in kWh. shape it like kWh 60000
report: kWh 310.438
